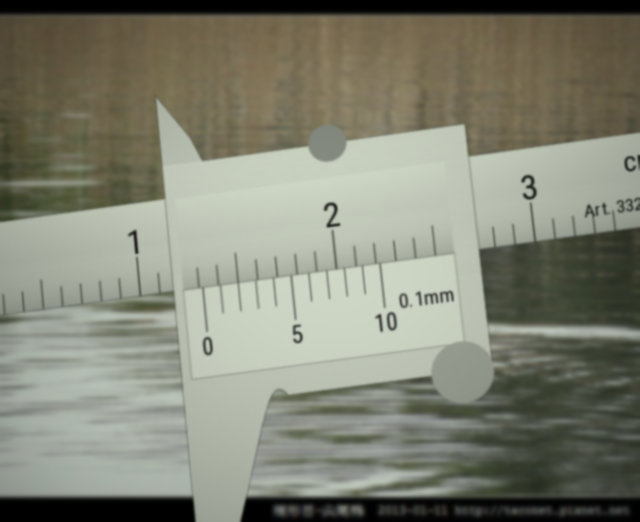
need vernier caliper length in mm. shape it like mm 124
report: mm 13.2
